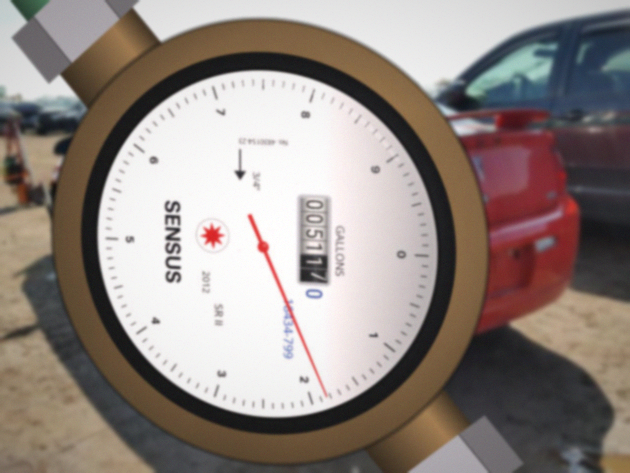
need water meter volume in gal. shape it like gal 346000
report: gal 51171.8
